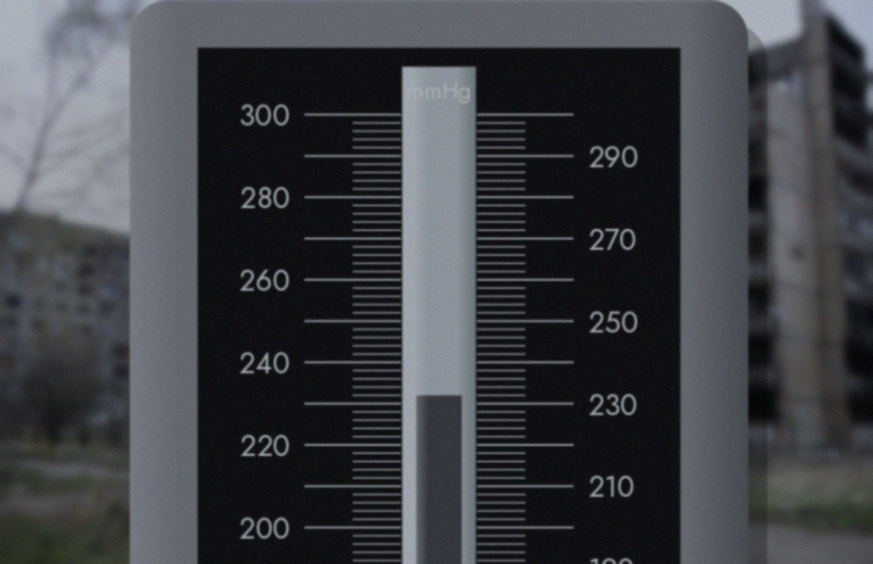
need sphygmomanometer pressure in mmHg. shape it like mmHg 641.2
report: mmHg 232
